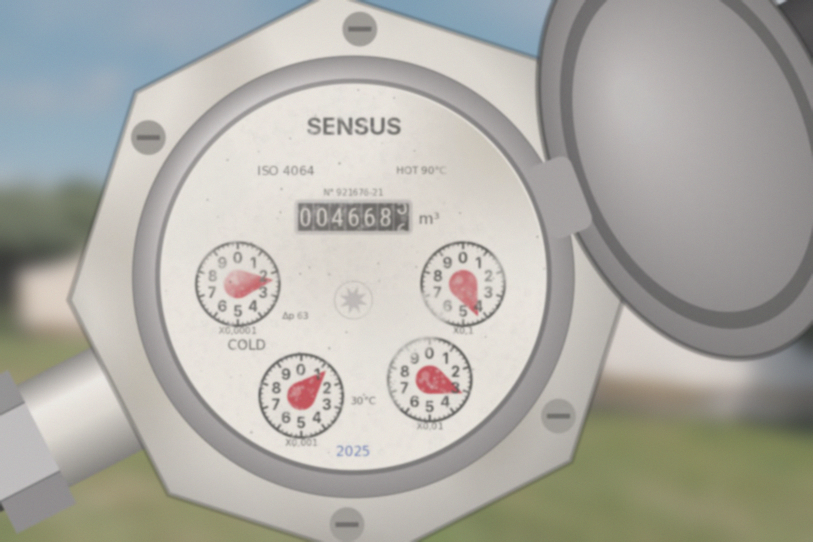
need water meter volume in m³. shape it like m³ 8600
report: m³ 46685.4312
